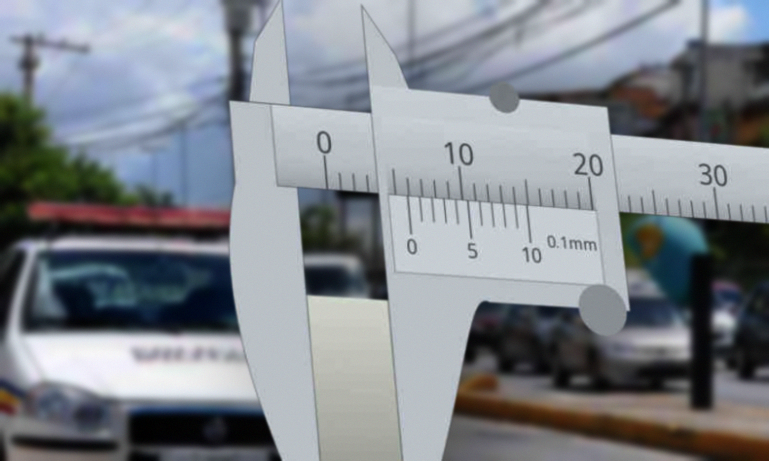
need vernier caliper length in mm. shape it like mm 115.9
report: mm 5.9
